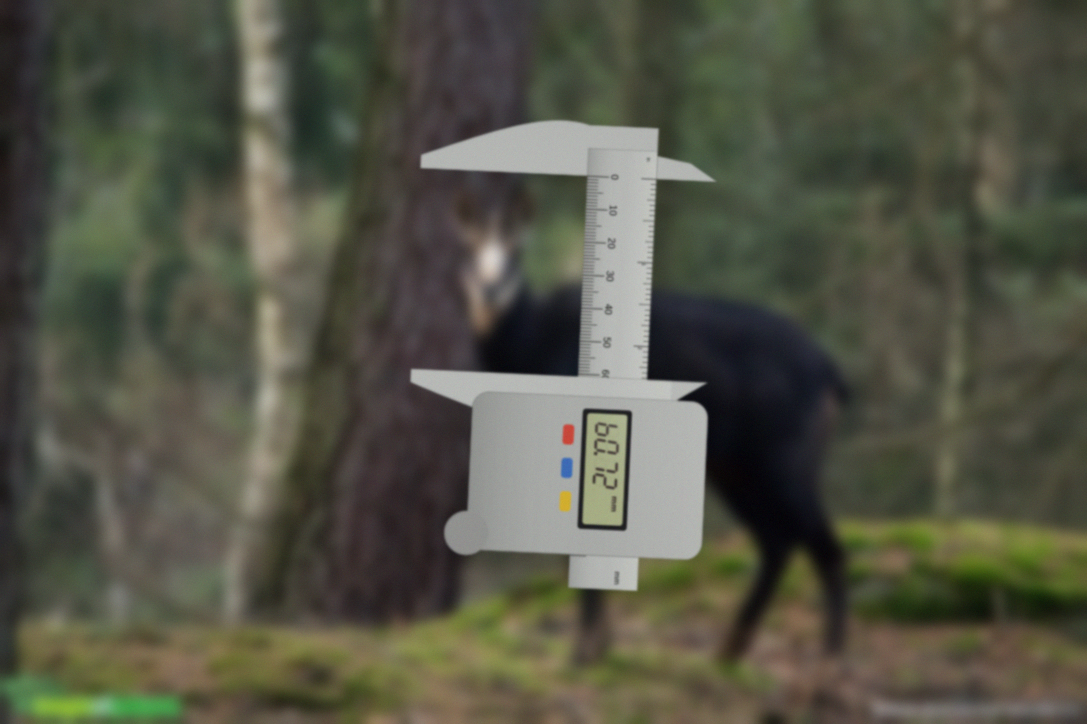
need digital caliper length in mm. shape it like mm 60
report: mm 60.72
